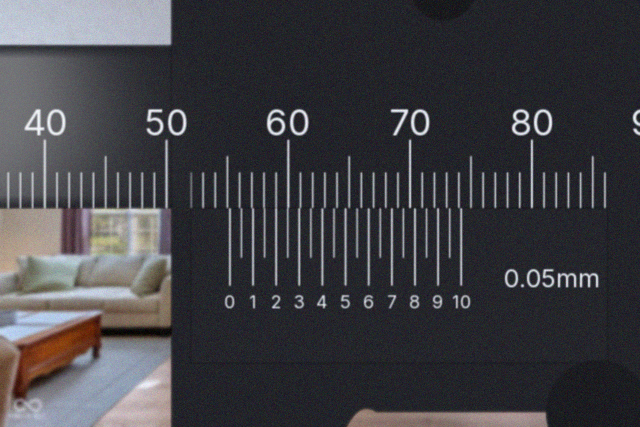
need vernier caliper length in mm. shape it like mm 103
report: mm 55.2
